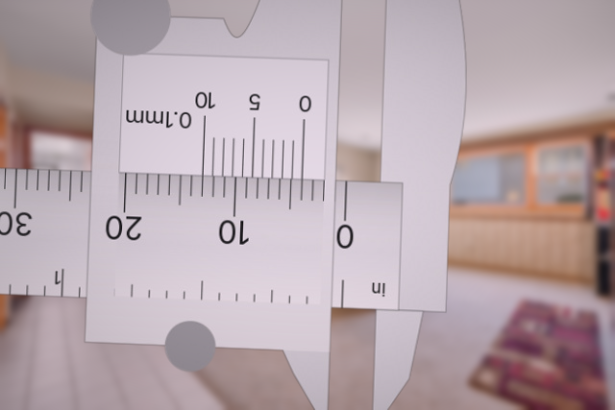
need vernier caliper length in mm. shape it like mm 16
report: mm 4.0
